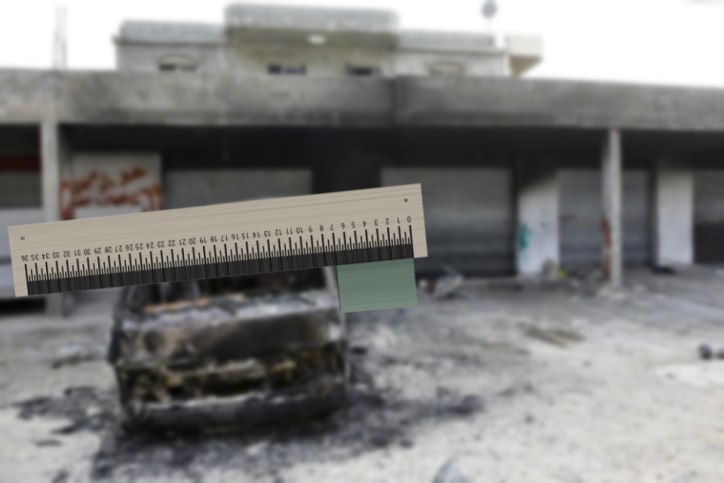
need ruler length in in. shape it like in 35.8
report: in 7
